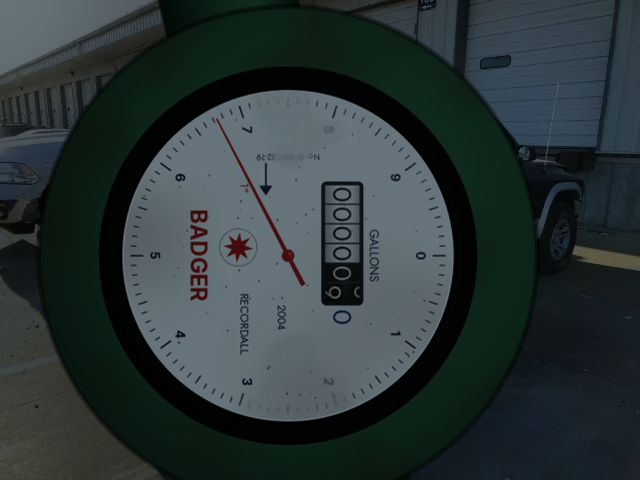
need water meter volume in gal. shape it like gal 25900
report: gal 86.7
